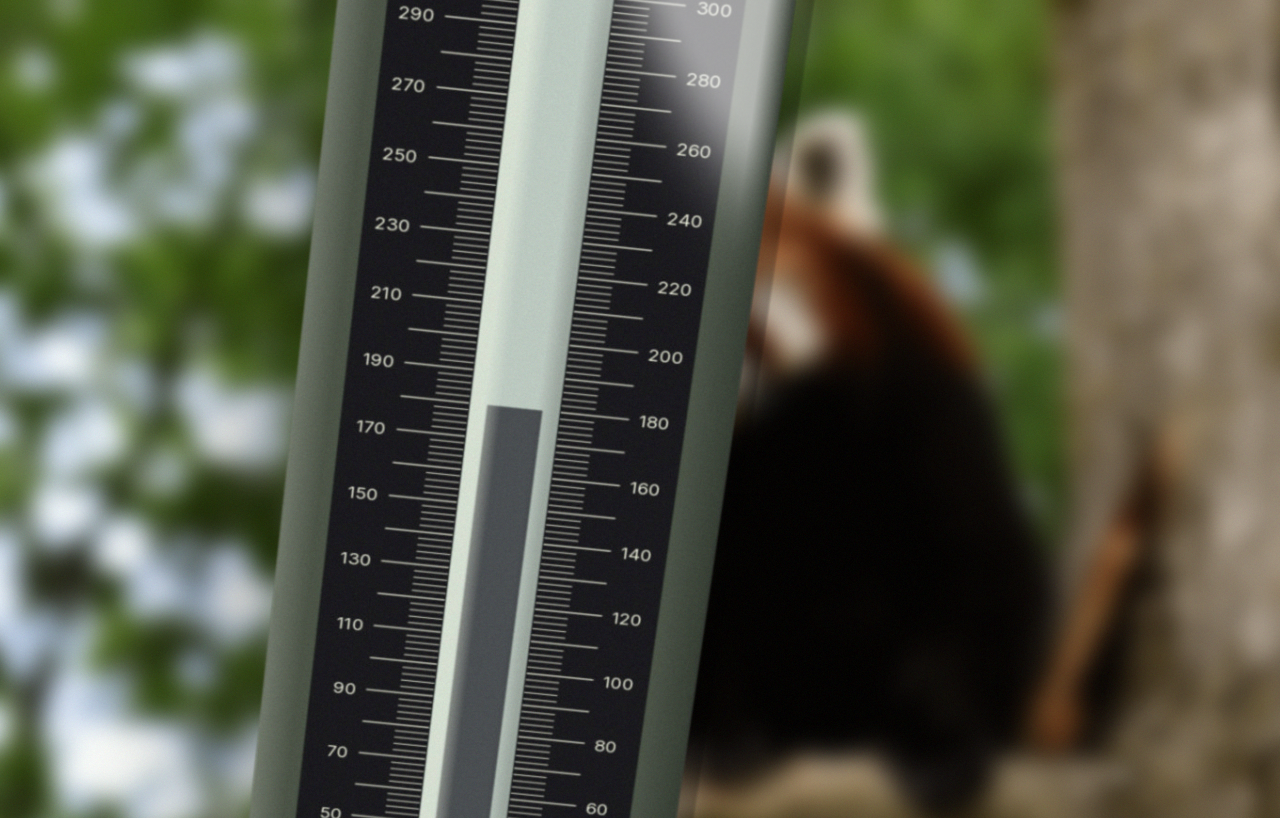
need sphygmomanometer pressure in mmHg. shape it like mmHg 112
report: mmHg 180
